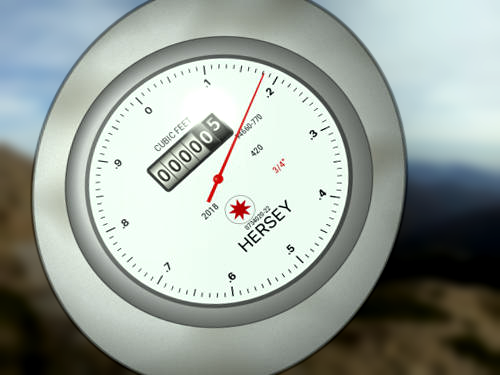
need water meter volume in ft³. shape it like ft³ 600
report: ft³ 5.18
